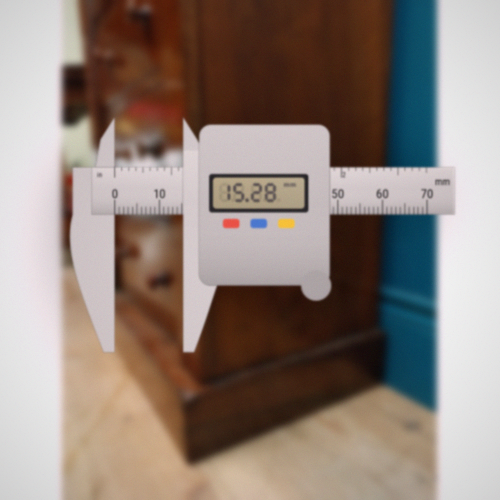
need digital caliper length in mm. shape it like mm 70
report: mm 15.28
